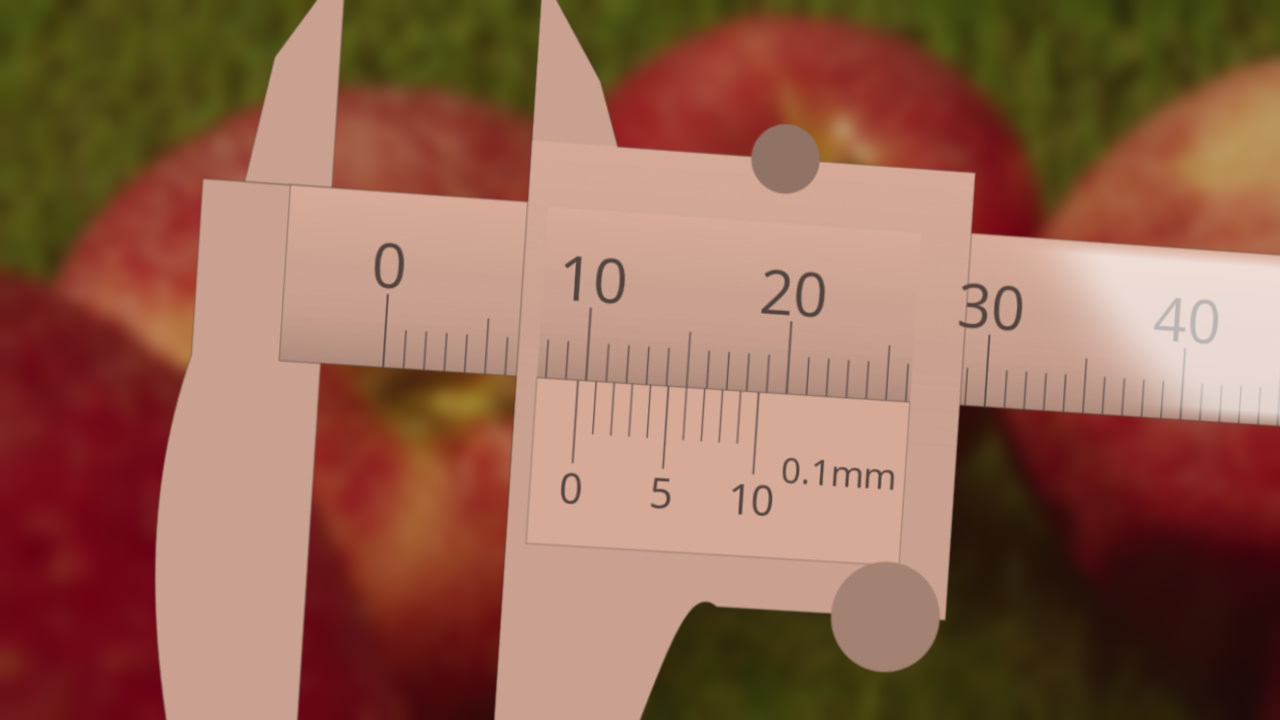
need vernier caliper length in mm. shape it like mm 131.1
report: mm 9.6
